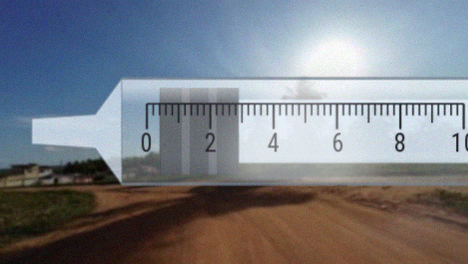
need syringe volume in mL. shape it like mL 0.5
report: mL 0.4
